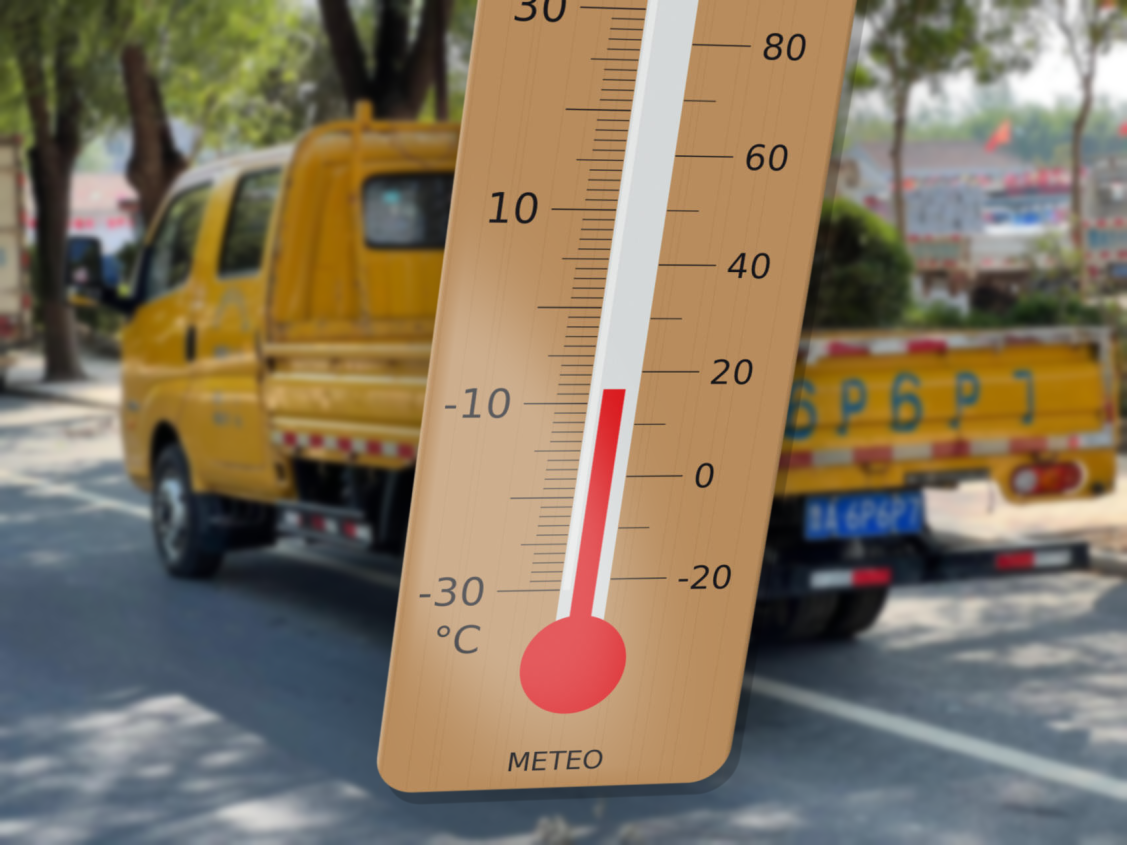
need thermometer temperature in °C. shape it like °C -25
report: °C -8.5
